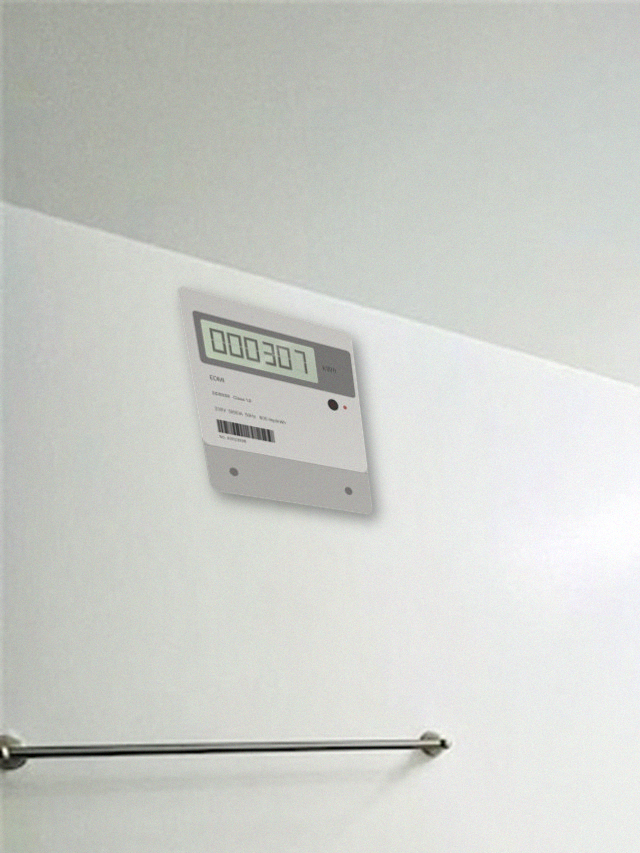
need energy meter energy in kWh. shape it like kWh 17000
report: kWh 307
